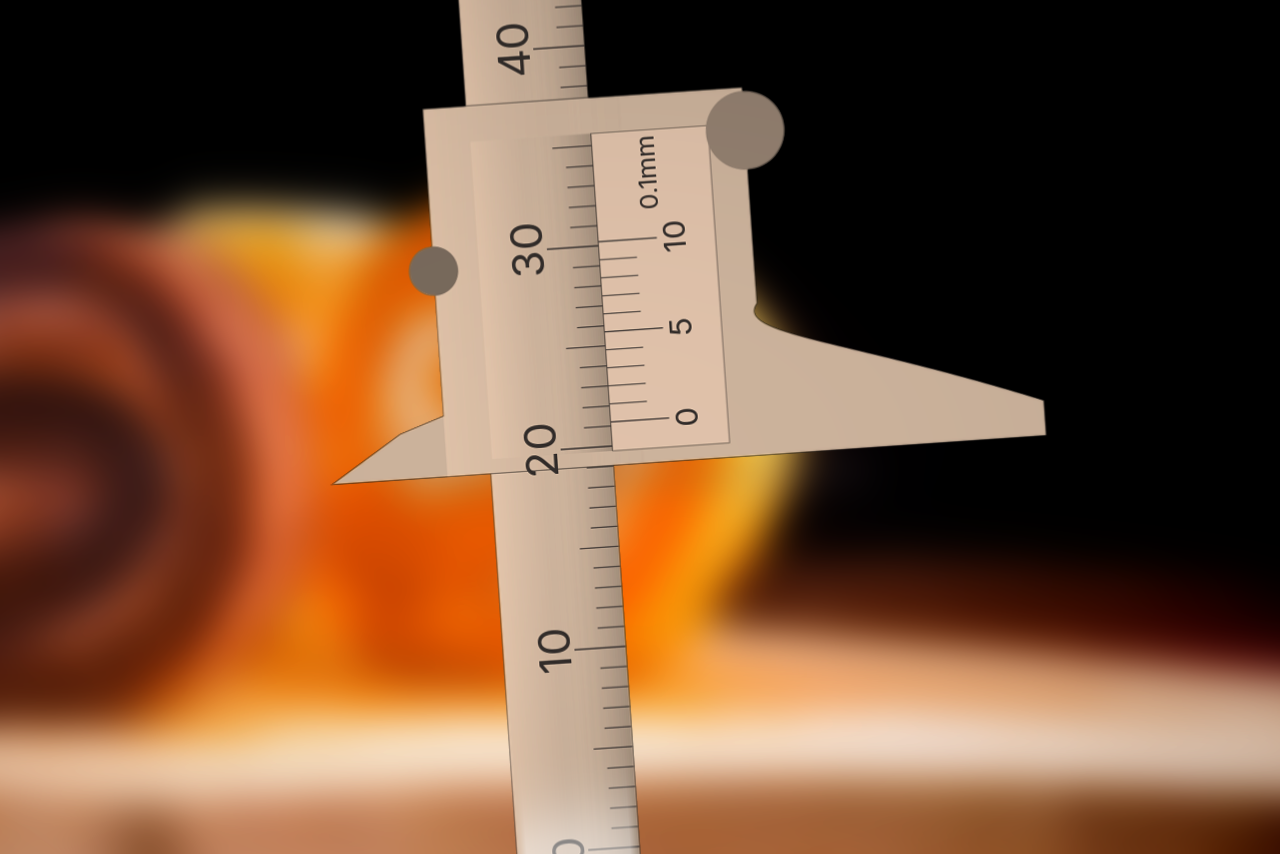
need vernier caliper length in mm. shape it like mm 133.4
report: mm 21.2
